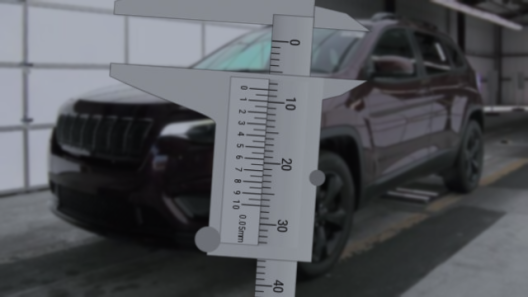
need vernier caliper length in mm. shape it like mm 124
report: mm 8.0
